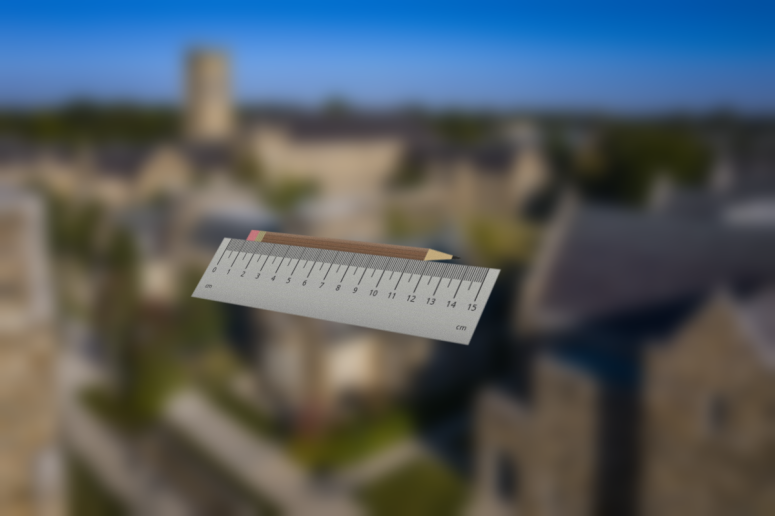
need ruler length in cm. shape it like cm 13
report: cm 12.5
